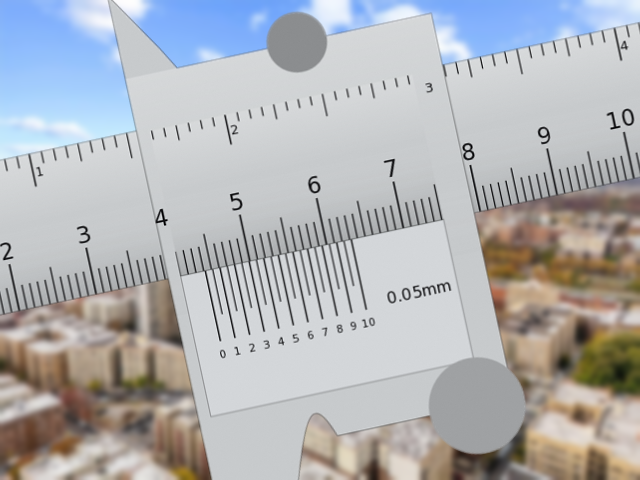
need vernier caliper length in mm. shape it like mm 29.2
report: mm 44.2
